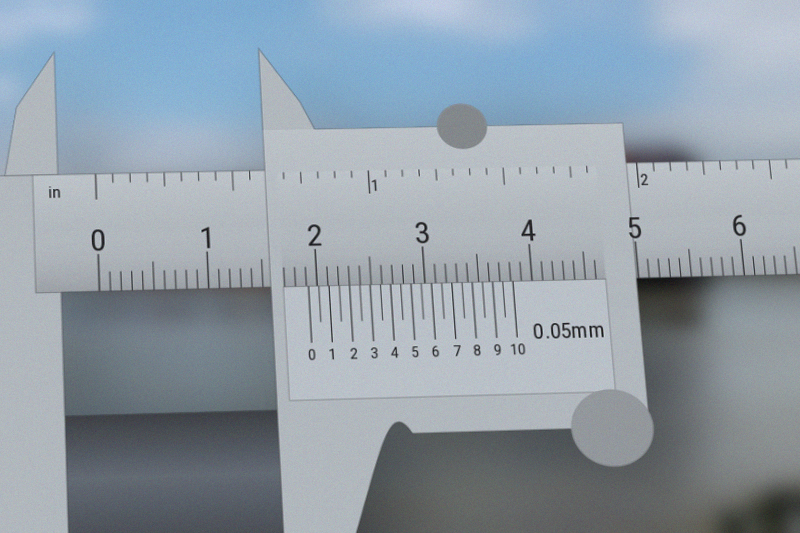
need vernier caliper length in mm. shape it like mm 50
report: mm 19.2
